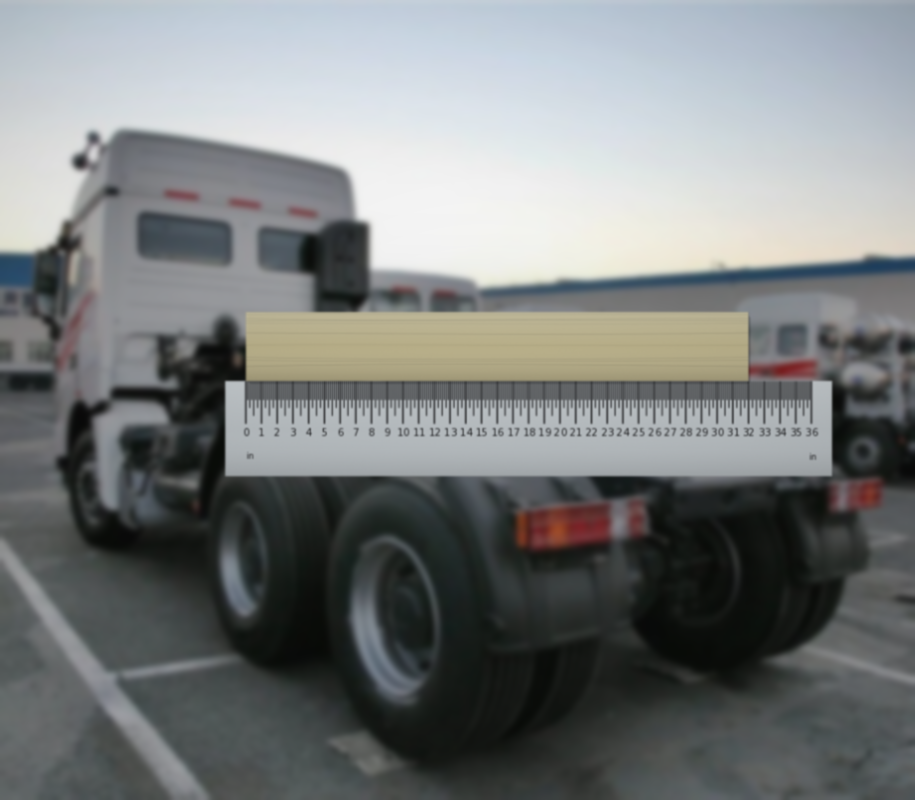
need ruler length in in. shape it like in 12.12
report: in 32
